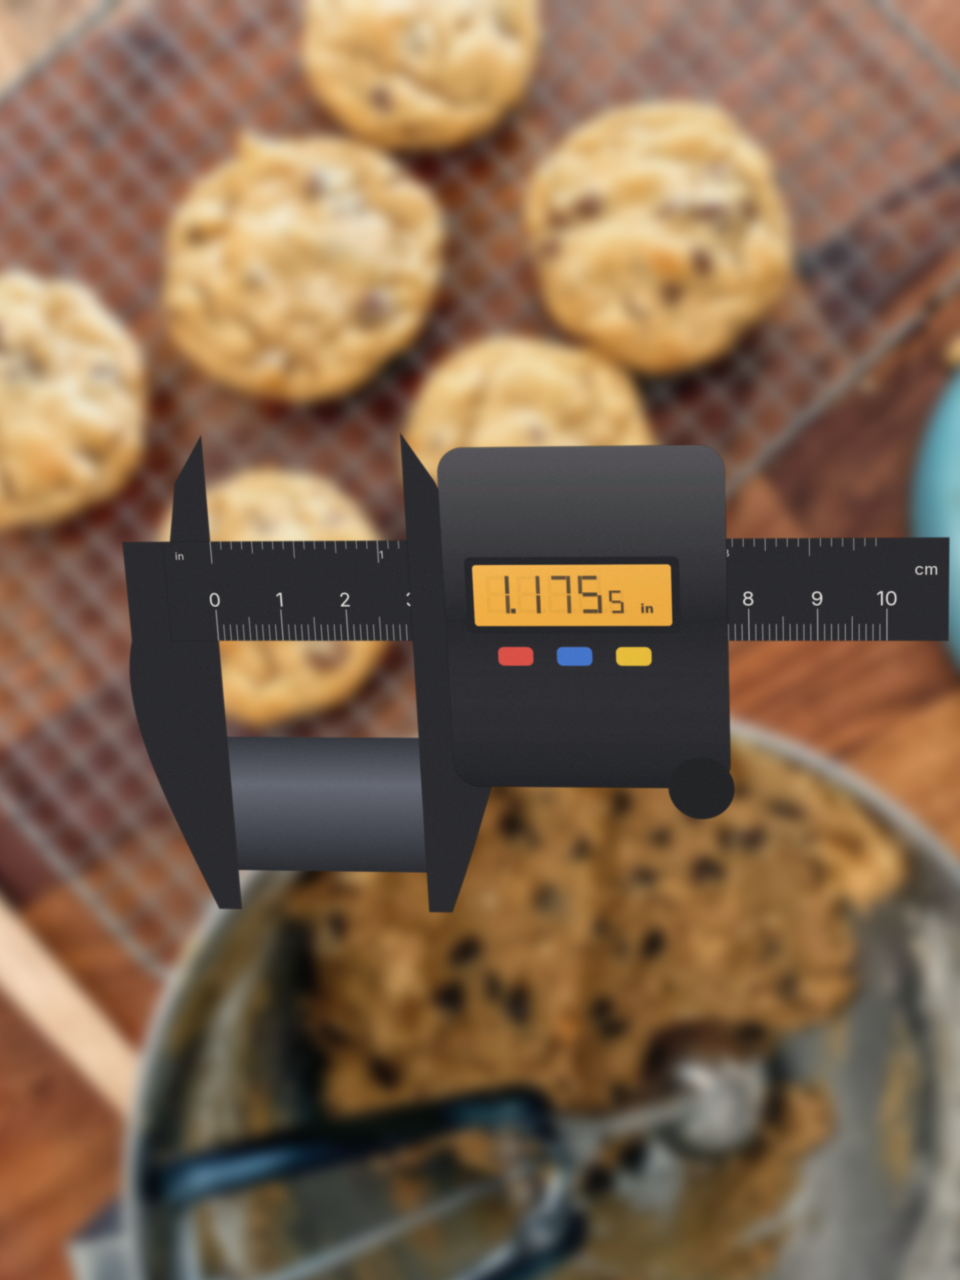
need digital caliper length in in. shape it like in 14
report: in 1.1755
